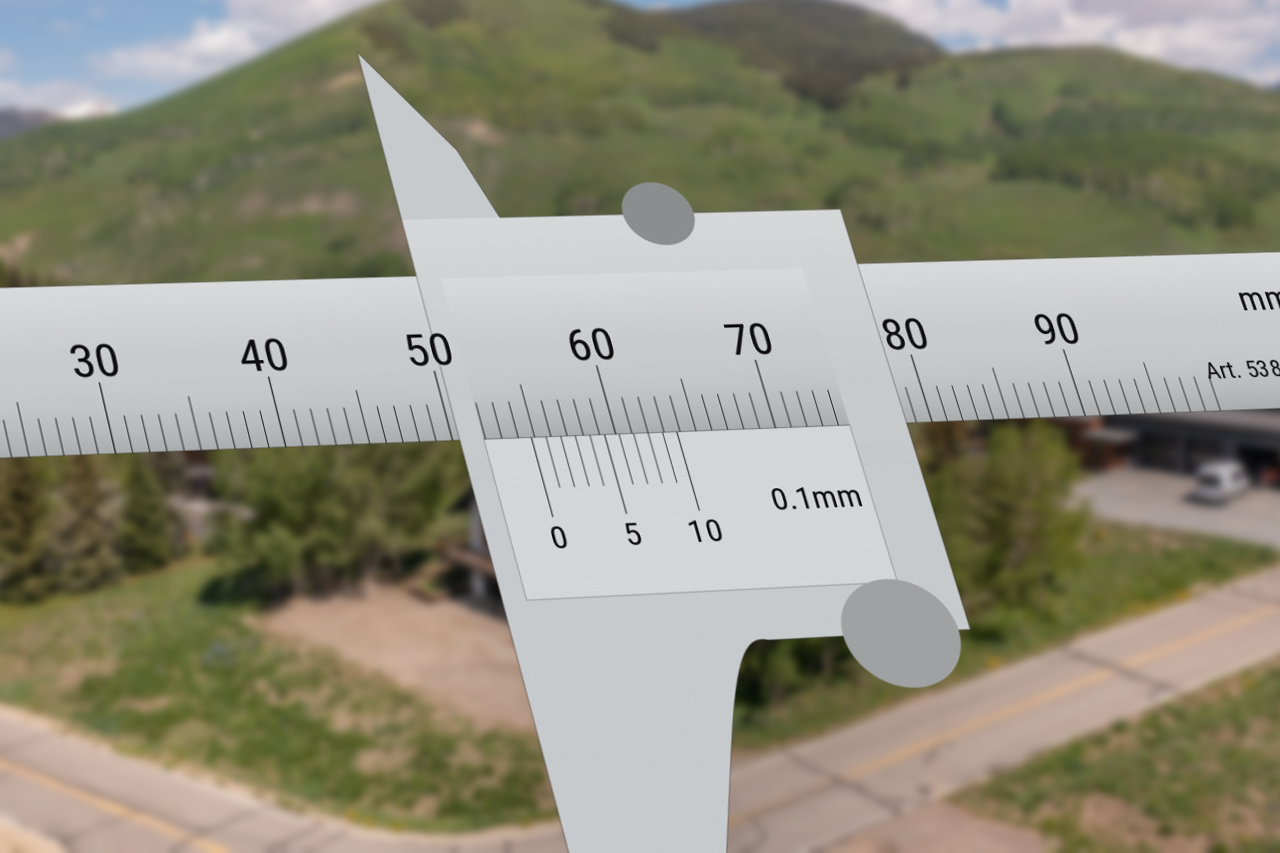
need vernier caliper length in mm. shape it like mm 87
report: mm 54.8
